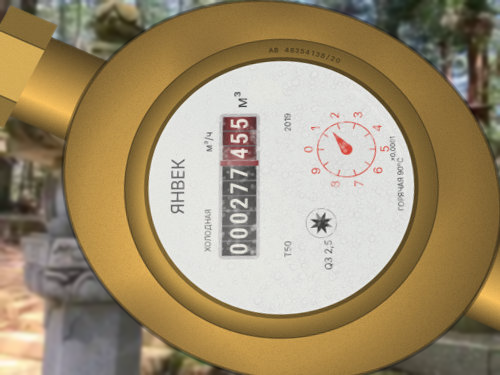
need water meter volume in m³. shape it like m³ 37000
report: m³ 277.4551
